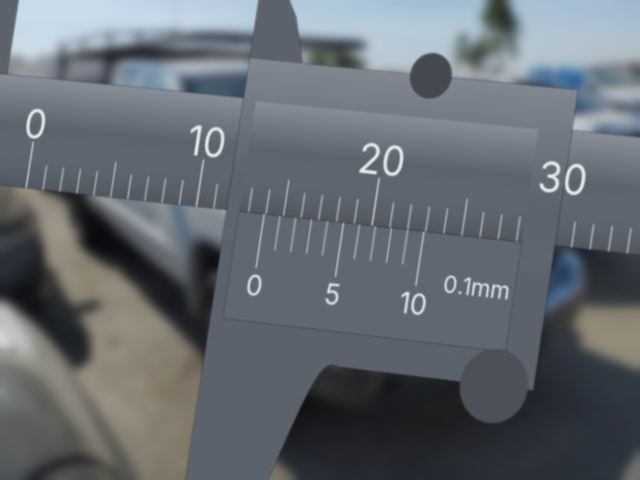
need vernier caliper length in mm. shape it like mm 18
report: mm 13.9
